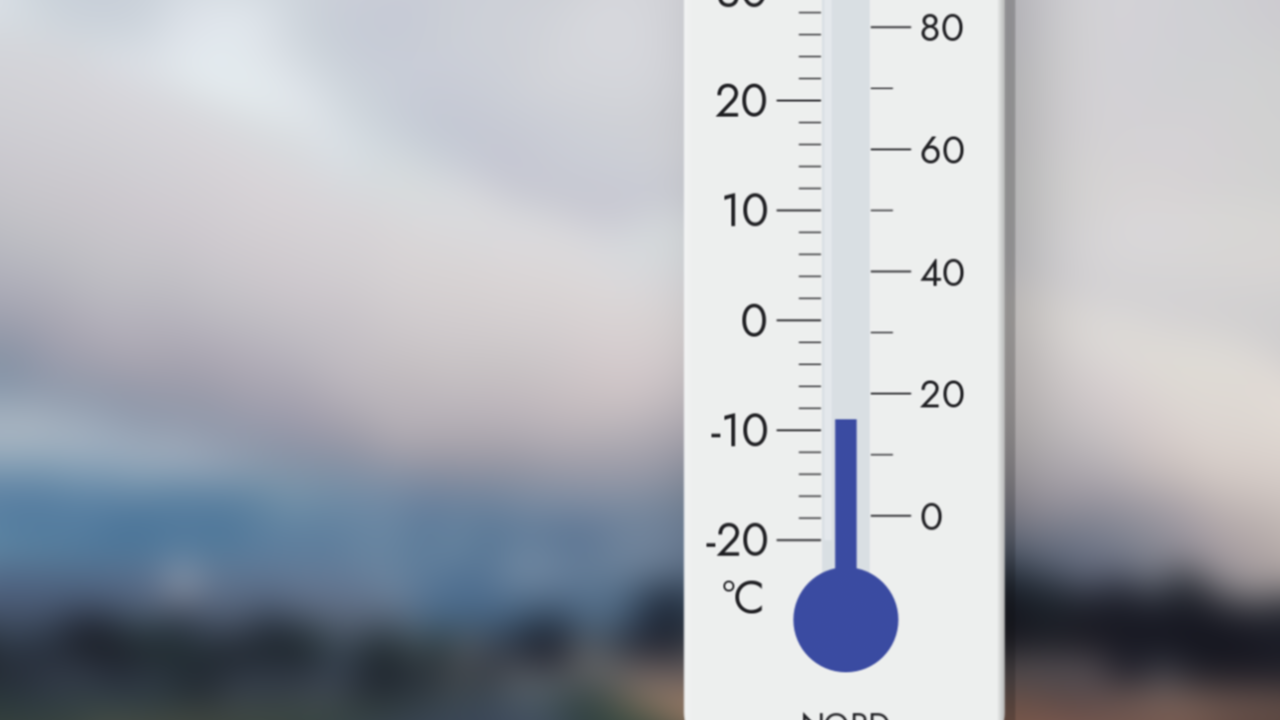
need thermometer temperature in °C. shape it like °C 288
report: °C -9
